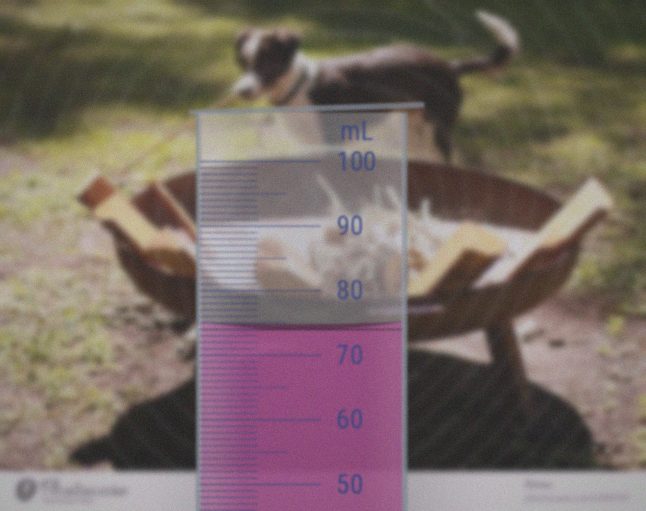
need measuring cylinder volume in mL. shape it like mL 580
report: mL 74
